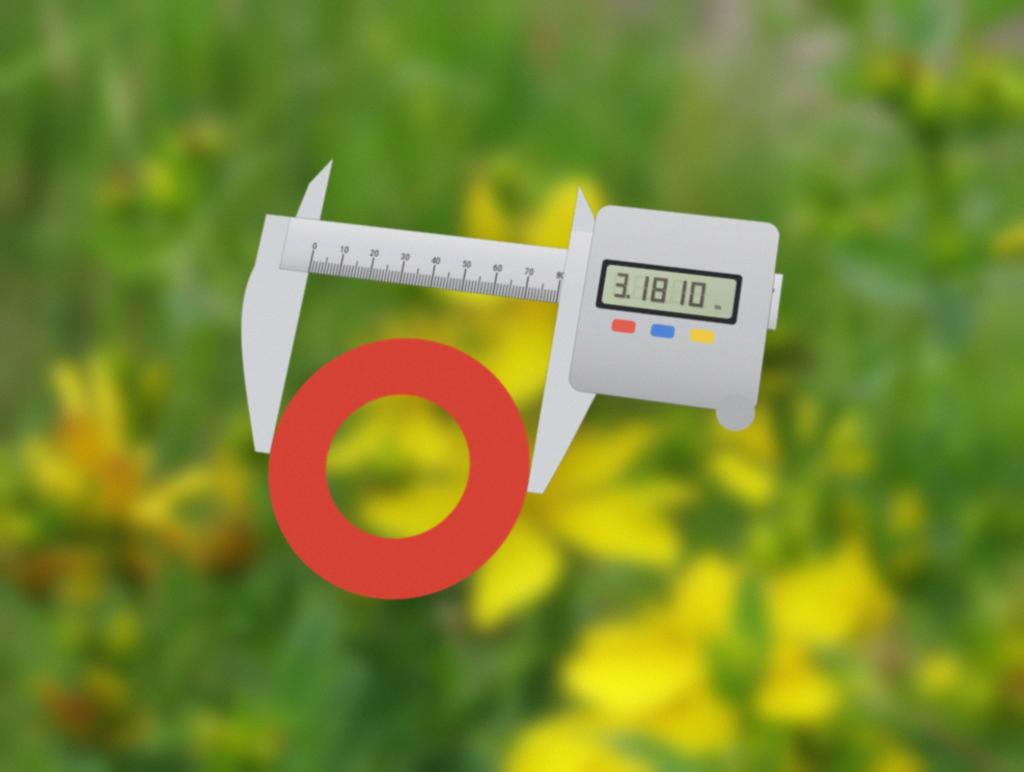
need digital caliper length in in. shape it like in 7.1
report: in 3.1810
